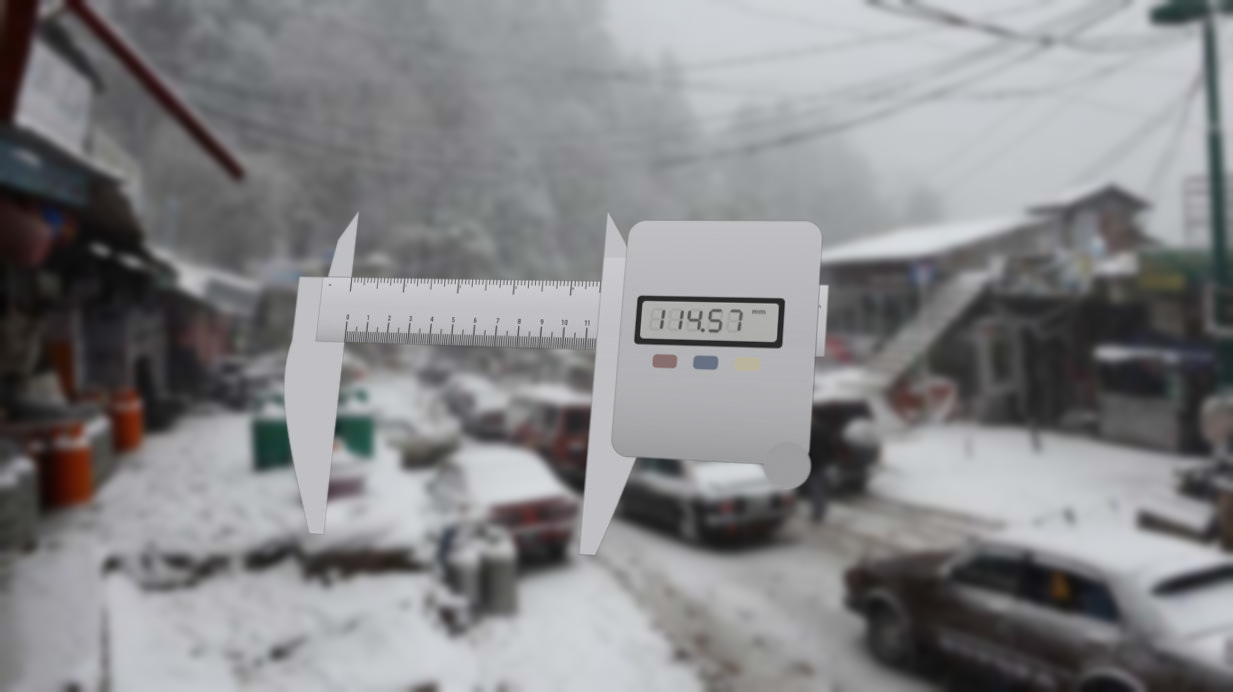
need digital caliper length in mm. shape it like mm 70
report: mm 114.57
